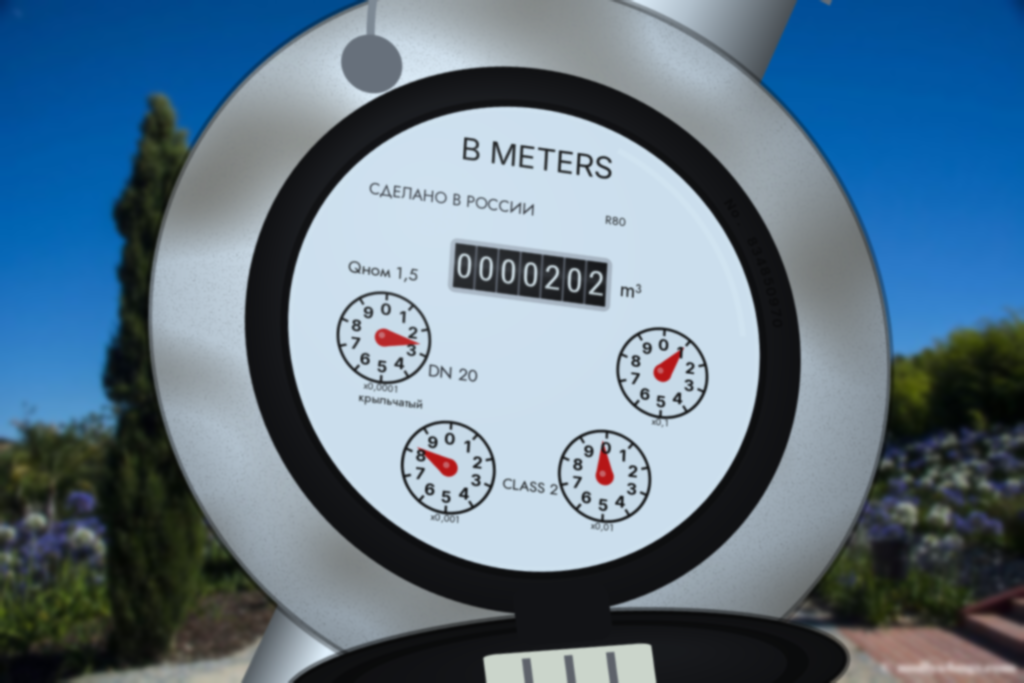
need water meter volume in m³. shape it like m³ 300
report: m³ 202.0982
